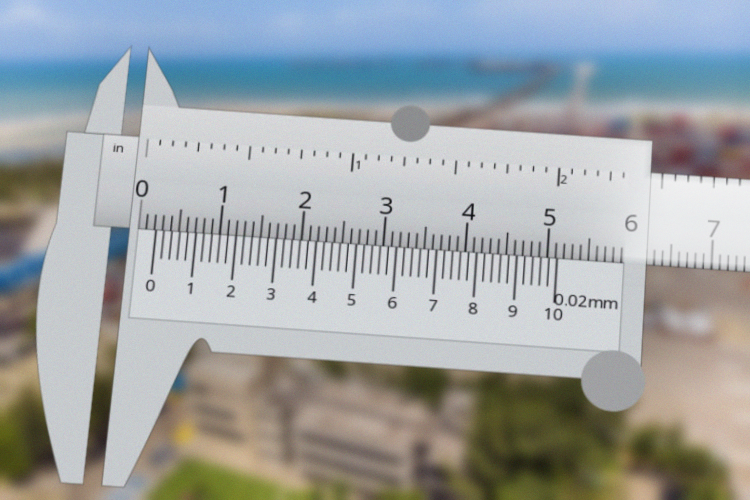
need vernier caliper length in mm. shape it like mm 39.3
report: mm 2.2
